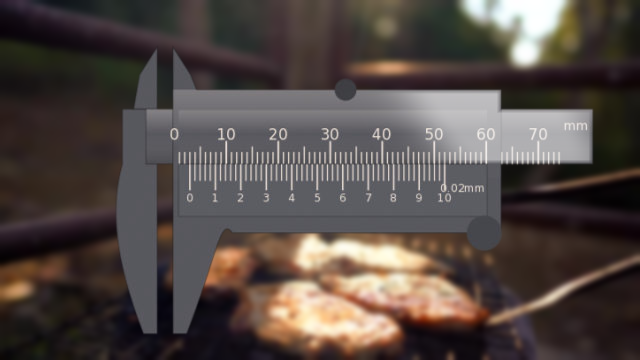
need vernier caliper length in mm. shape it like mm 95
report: mm 3.0
